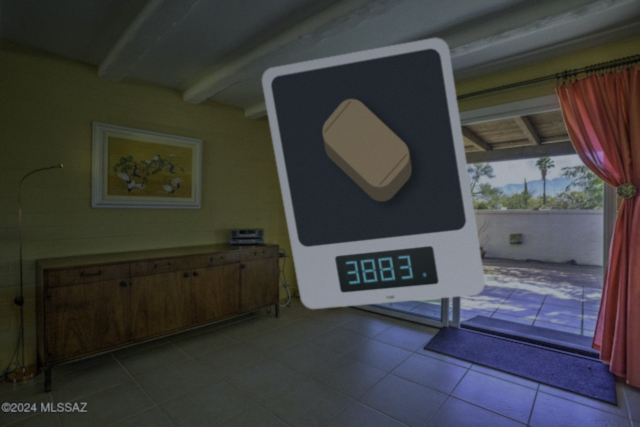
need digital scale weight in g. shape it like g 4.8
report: g 3883
